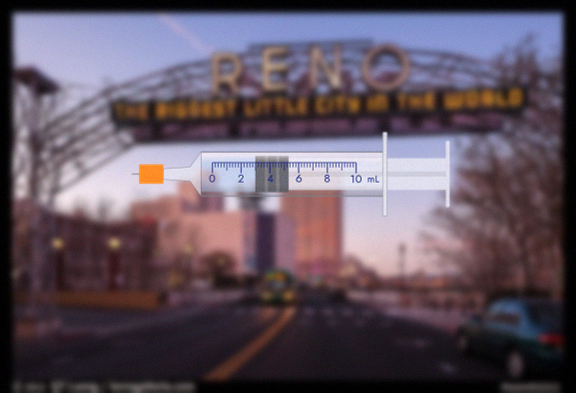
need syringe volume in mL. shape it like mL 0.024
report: mL 3
